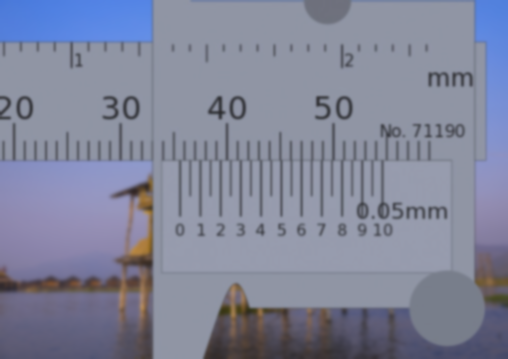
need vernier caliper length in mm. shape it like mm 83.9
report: mm 35.6
